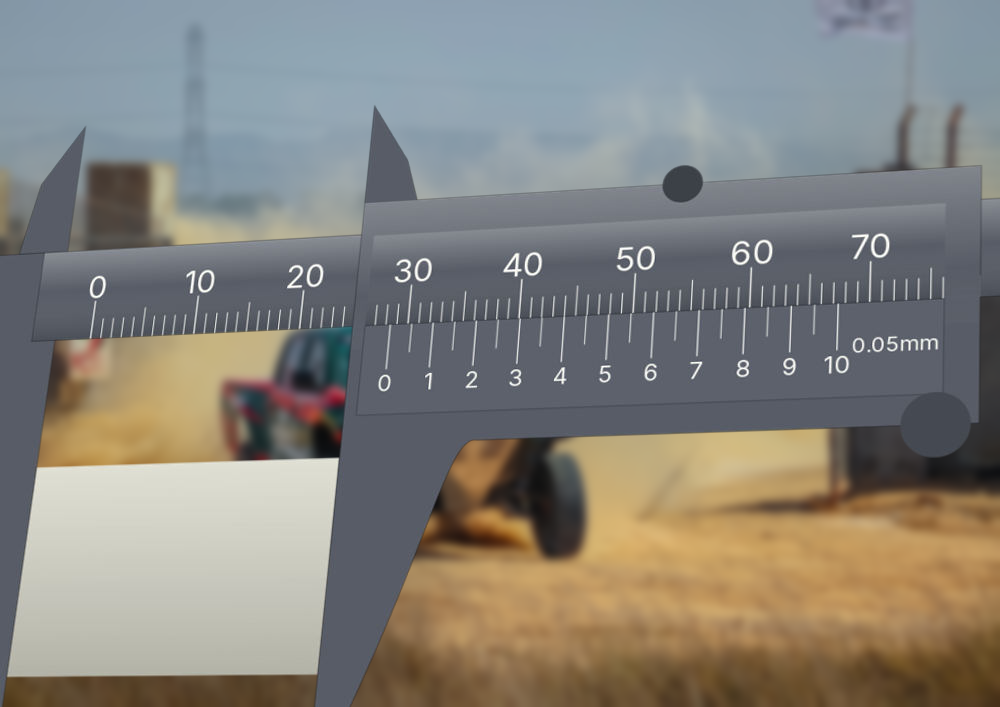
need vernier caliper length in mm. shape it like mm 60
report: mm 28.4
